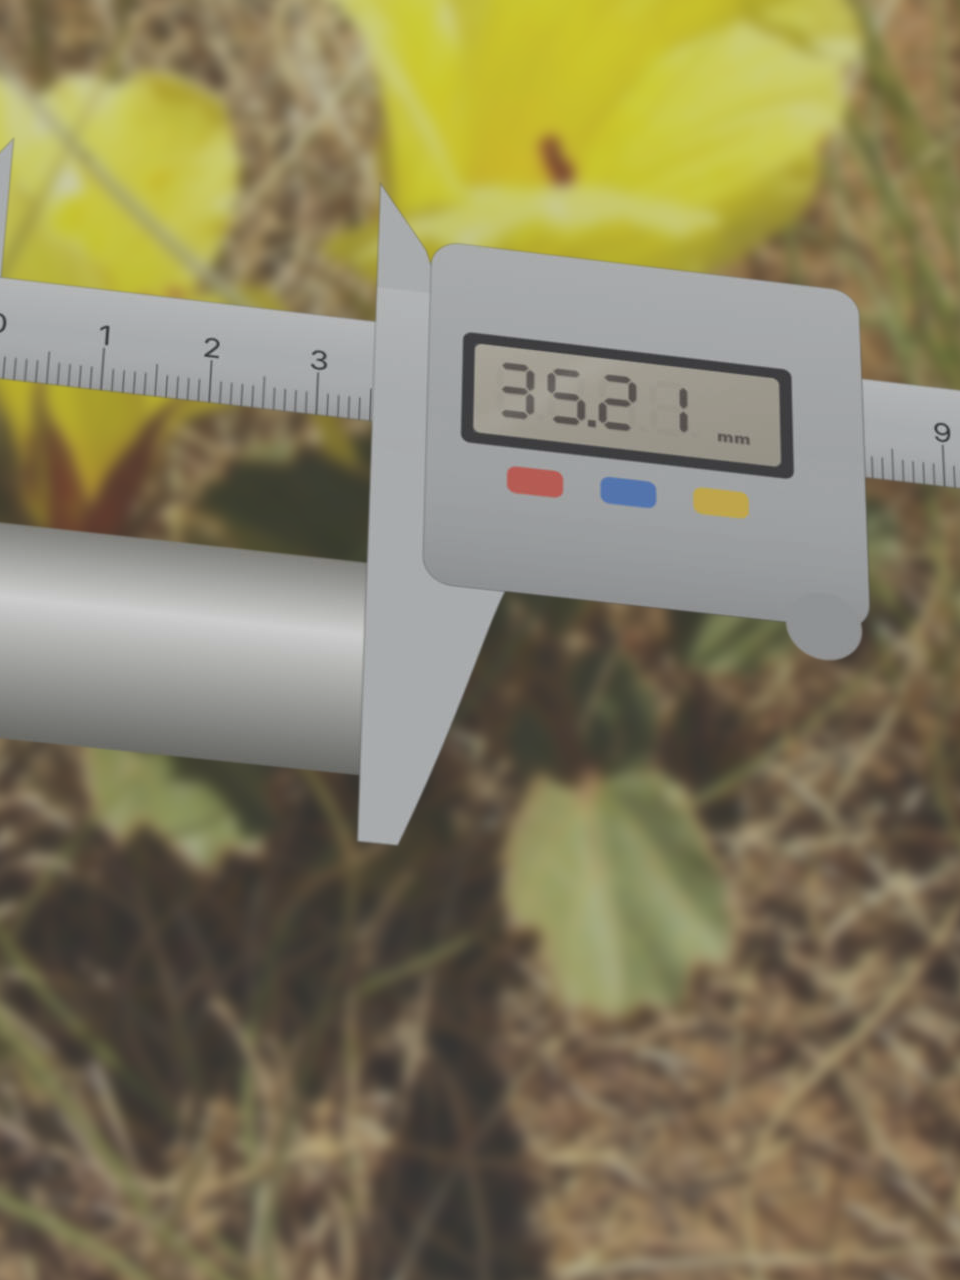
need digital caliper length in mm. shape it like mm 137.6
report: mm 35.21
